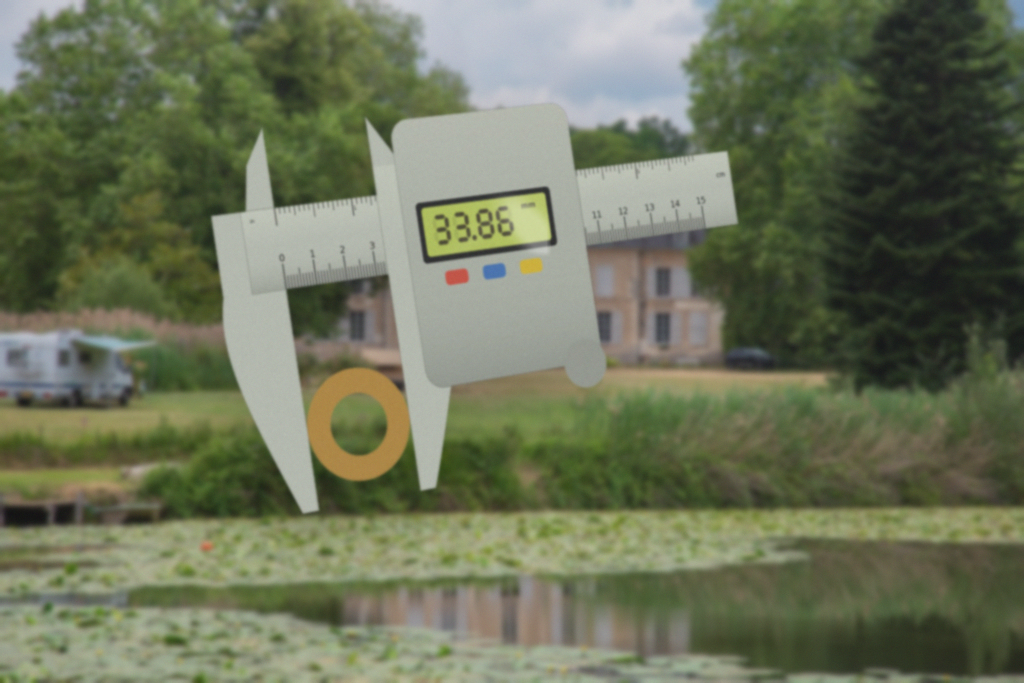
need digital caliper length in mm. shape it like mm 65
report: mm 33.86
